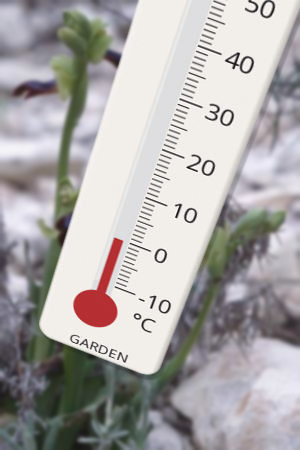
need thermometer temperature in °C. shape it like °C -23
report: °C 0
